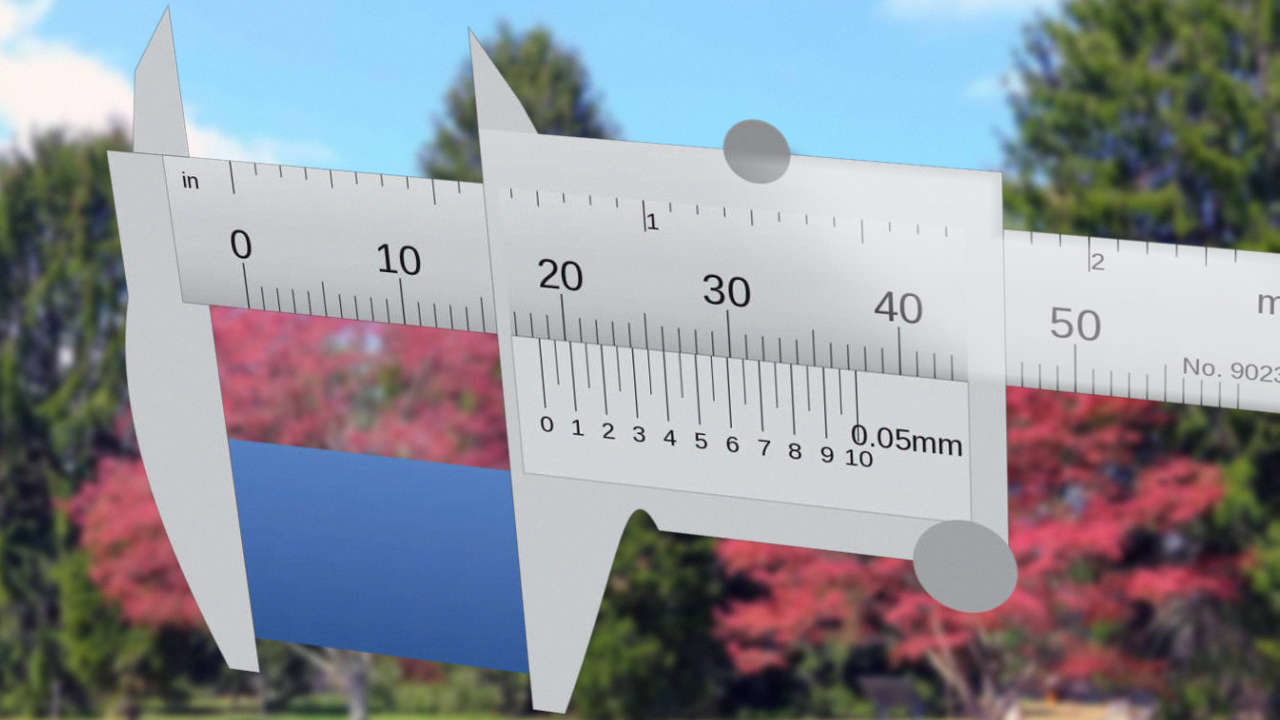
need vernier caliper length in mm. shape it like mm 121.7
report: mm 18.4
